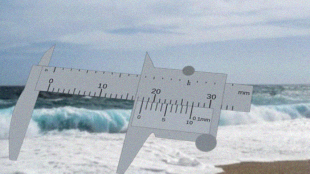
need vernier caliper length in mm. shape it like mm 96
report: mm 18.0
